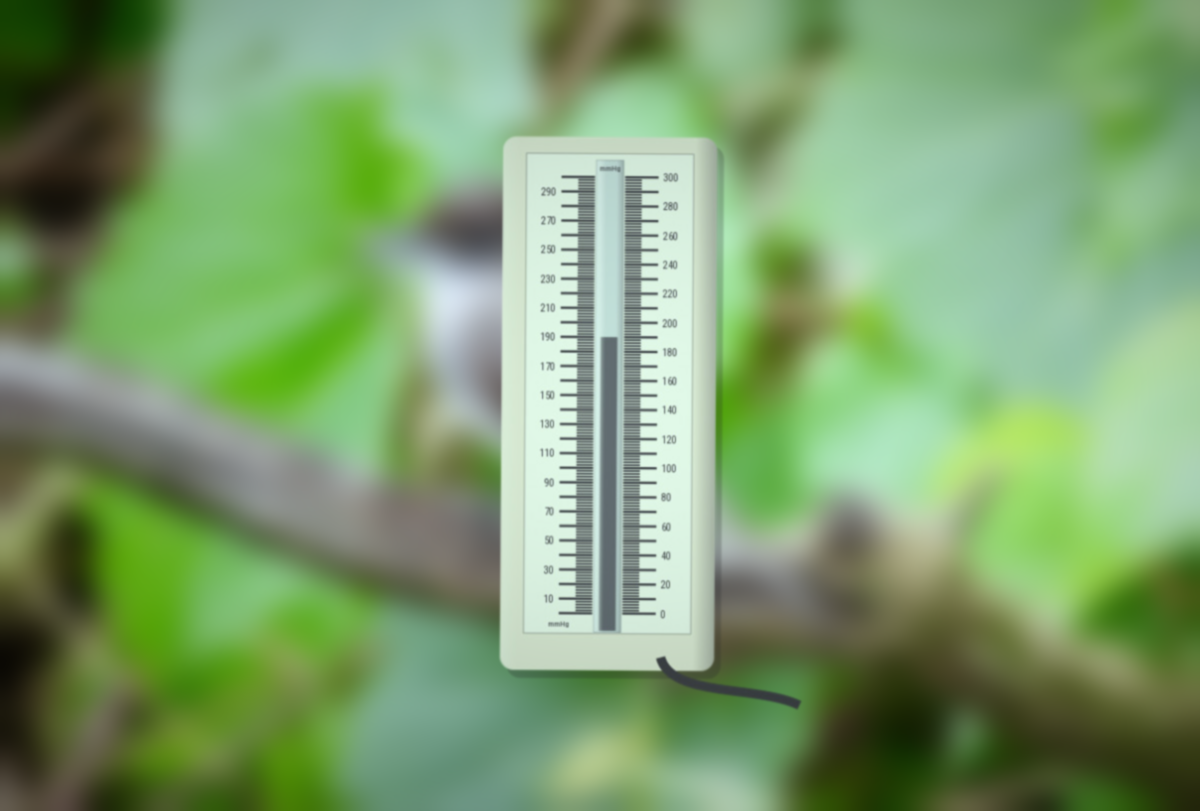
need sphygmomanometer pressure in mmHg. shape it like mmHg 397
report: mmHg 190
